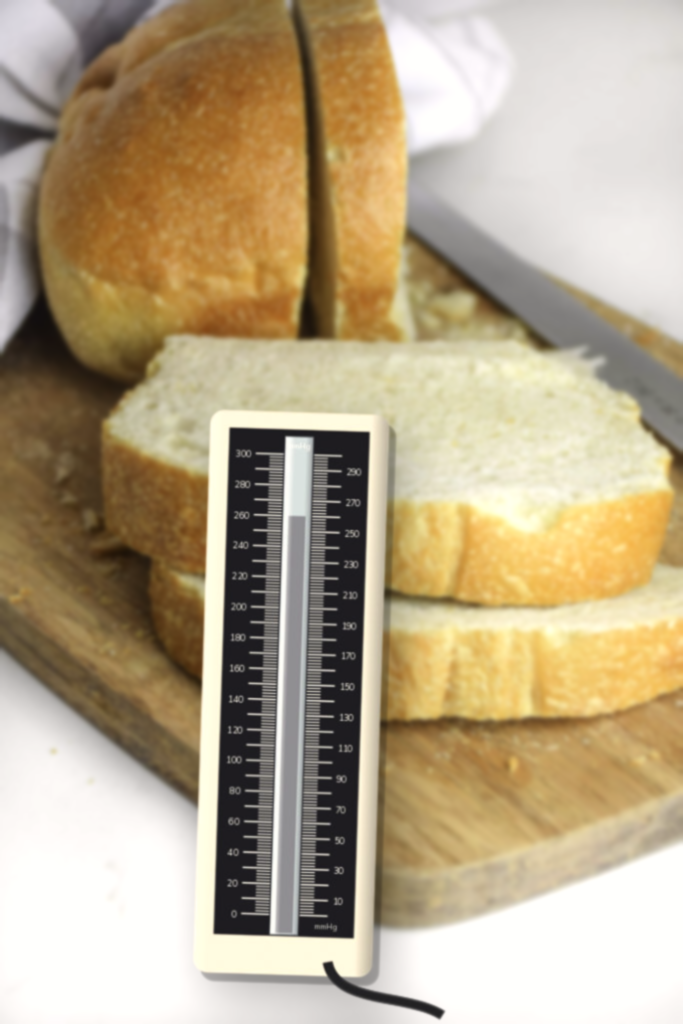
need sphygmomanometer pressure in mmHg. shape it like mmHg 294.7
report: mmHg 260
